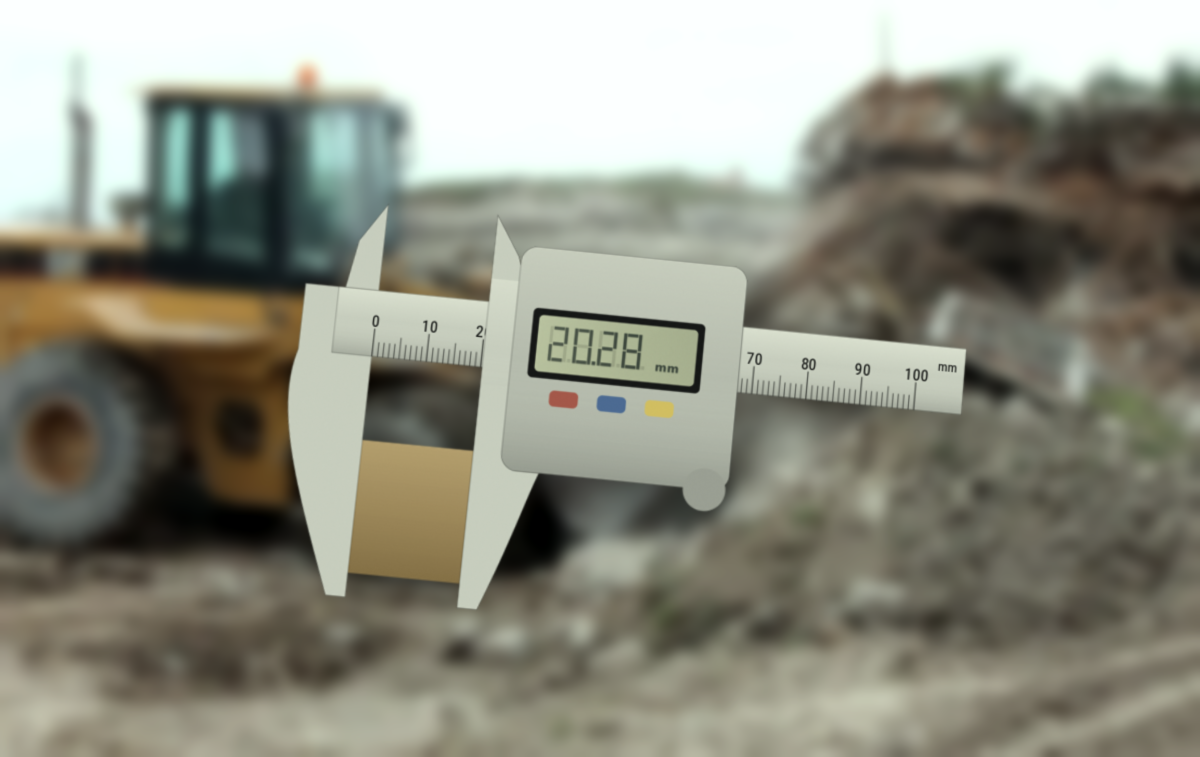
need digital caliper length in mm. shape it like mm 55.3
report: mm 20.28
